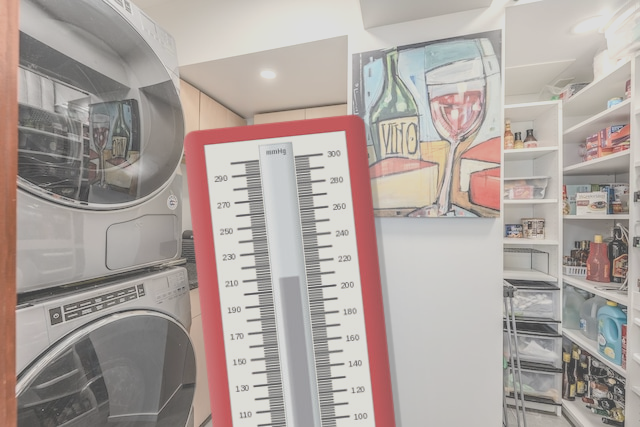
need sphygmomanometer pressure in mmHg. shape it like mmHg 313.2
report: mmHg 210
